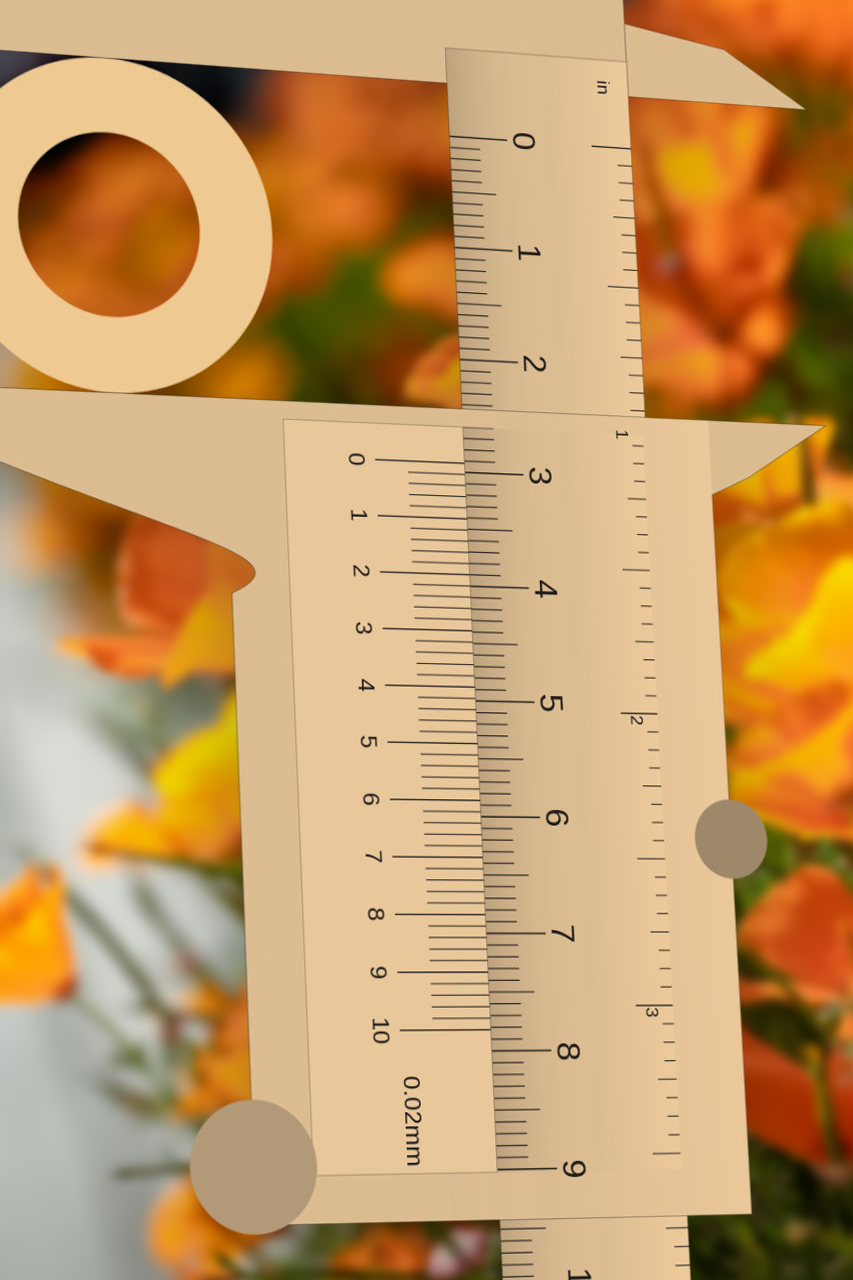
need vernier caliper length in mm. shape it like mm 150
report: mm 29.2
